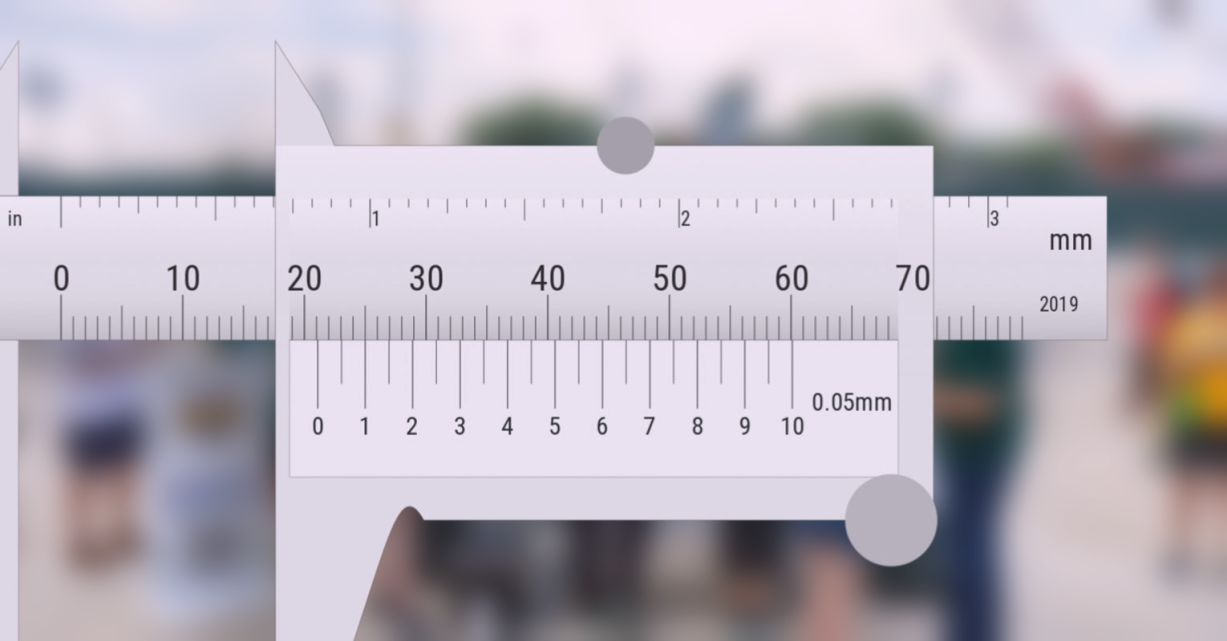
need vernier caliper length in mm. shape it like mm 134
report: mm 21.1
